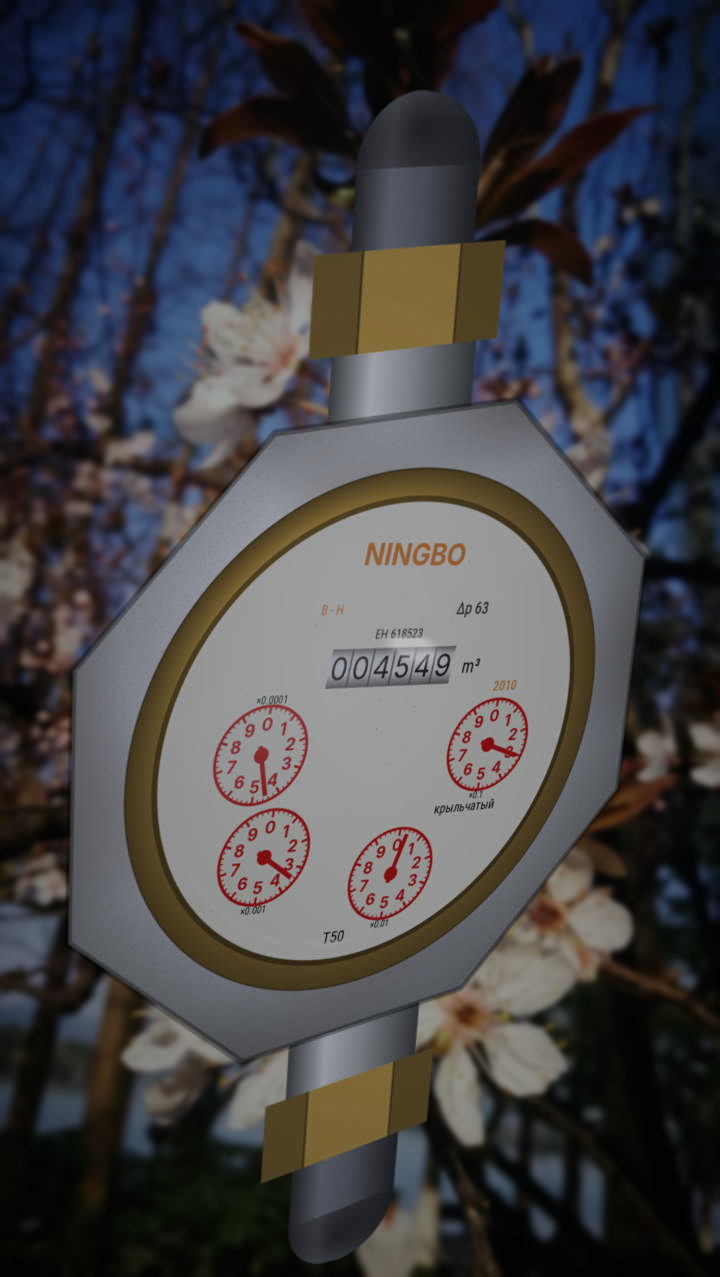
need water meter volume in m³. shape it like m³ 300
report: m³ 4549.3034
